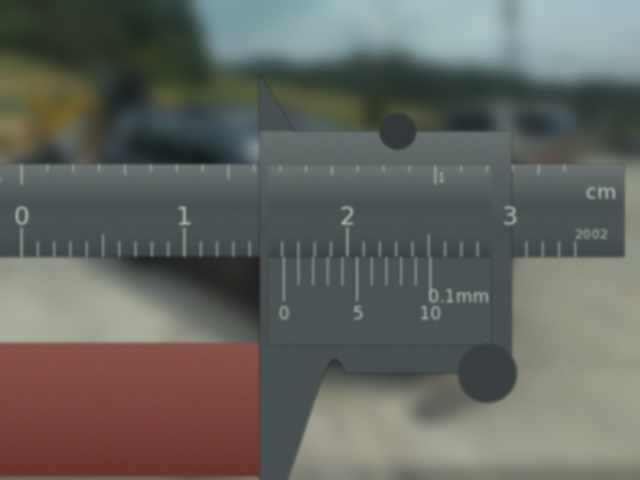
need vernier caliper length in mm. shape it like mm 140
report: mm 16.1
